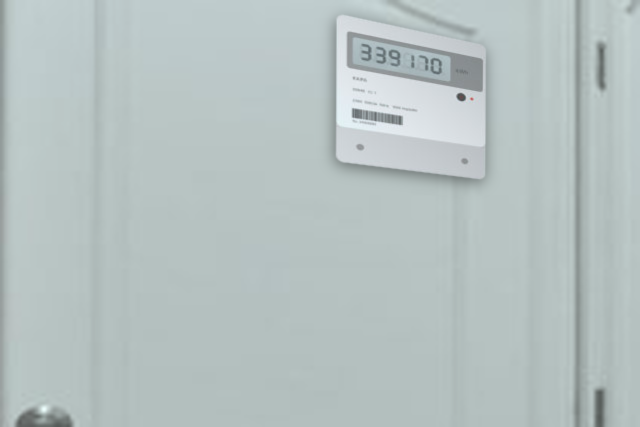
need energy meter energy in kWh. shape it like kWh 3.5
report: kWh 339170
